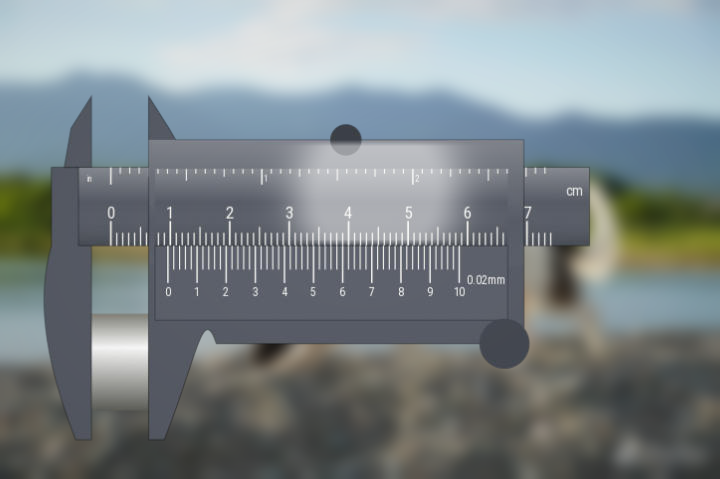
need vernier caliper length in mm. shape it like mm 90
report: mm 9.6
